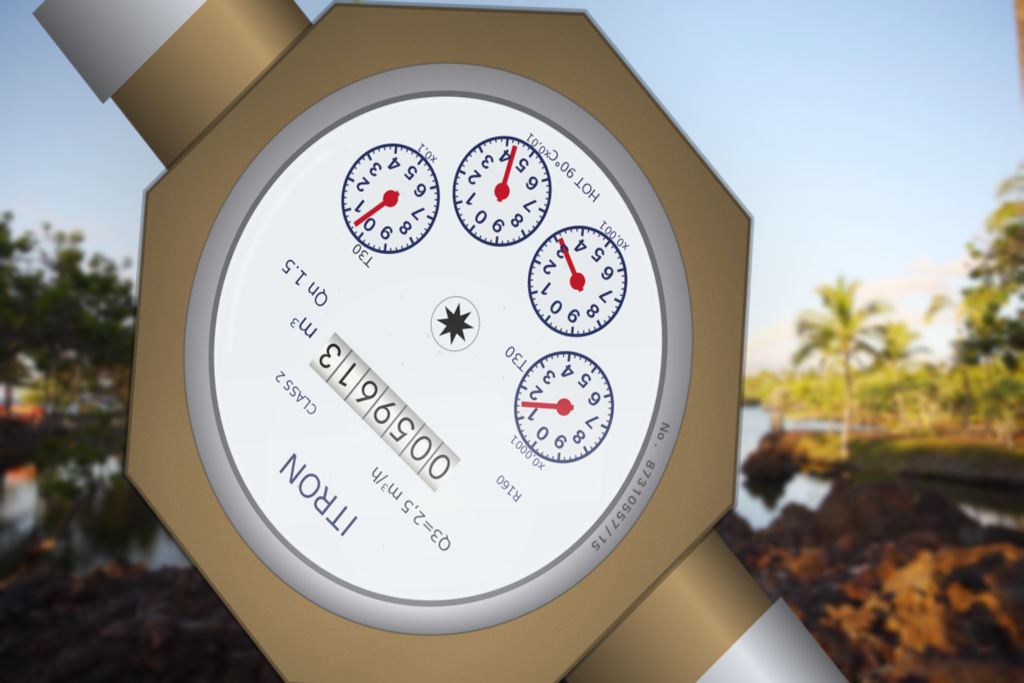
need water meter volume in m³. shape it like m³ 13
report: m³ 59613.0431
